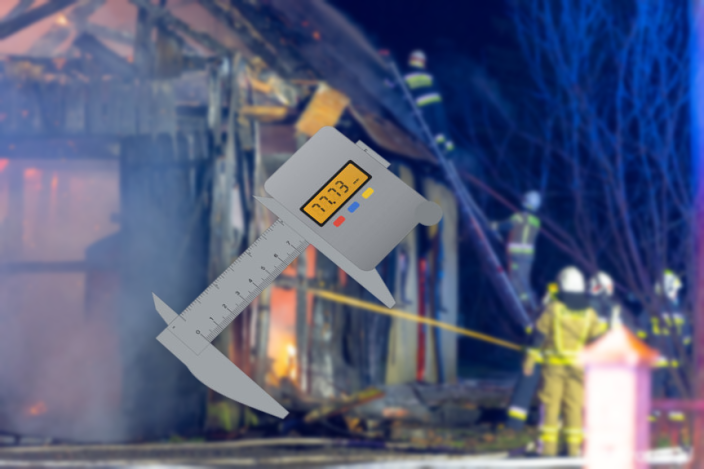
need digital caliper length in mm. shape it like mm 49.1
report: mm 77.73
